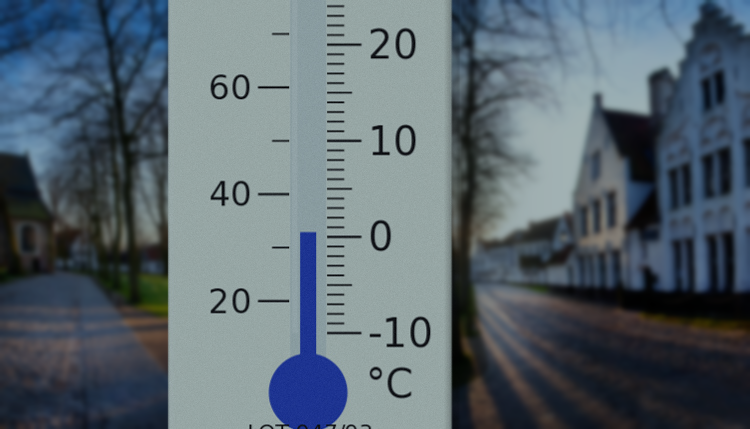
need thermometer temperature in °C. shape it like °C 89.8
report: °C 0.5
